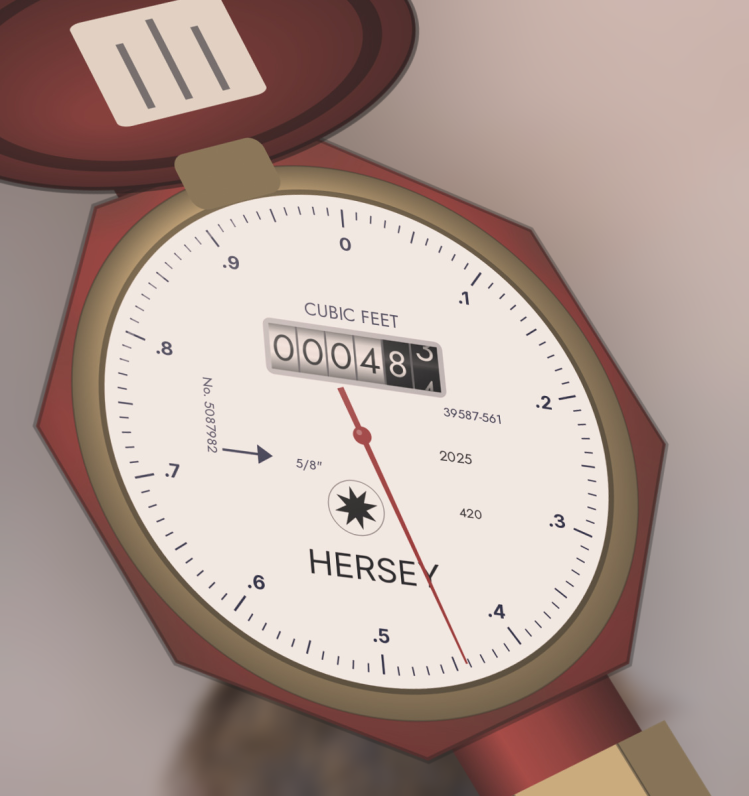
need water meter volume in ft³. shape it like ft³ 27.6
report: ft³ 483.44
